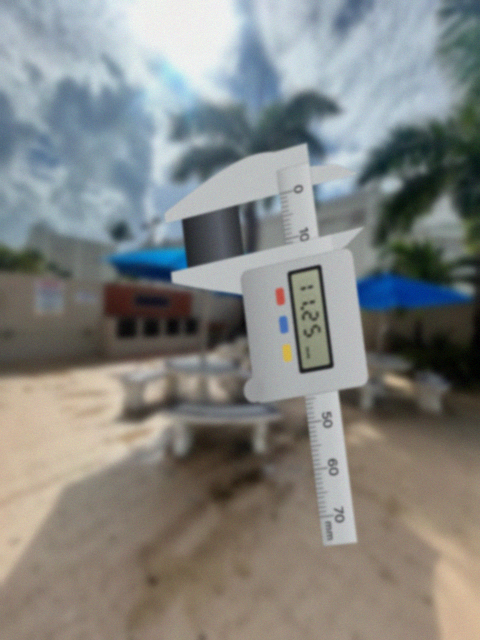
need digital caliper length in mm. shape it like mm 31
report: mm 11.25
